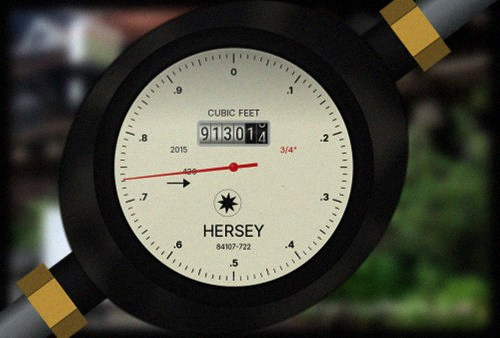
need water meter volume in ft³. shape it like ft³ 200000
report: ft³ 913013.73
